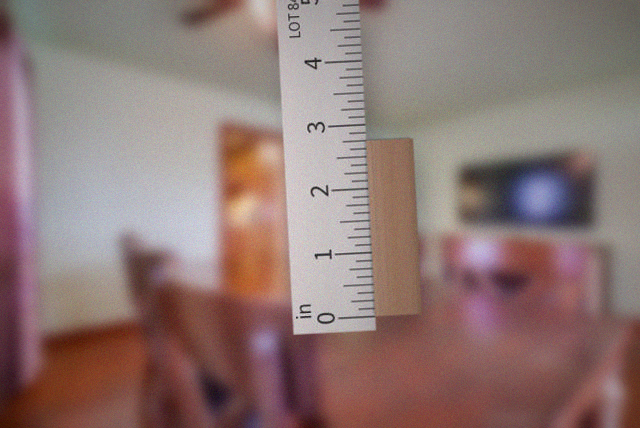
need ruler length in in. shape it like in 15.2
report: in 2.75
